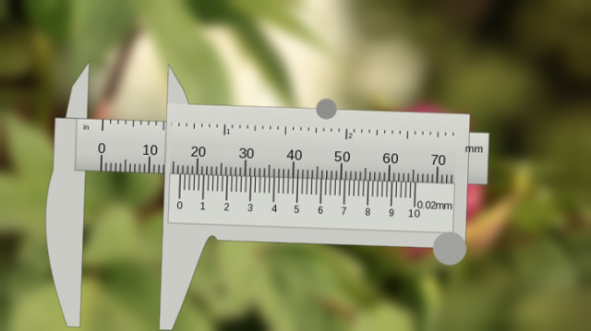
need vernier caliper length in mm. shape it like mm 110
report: mm 16.5
